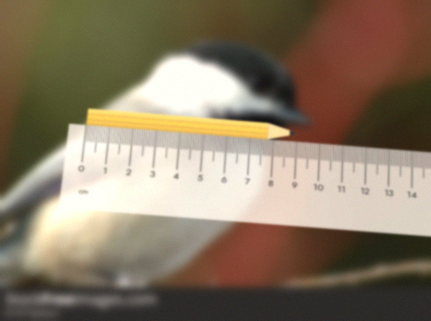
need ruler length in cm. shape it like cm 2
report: cm 9
